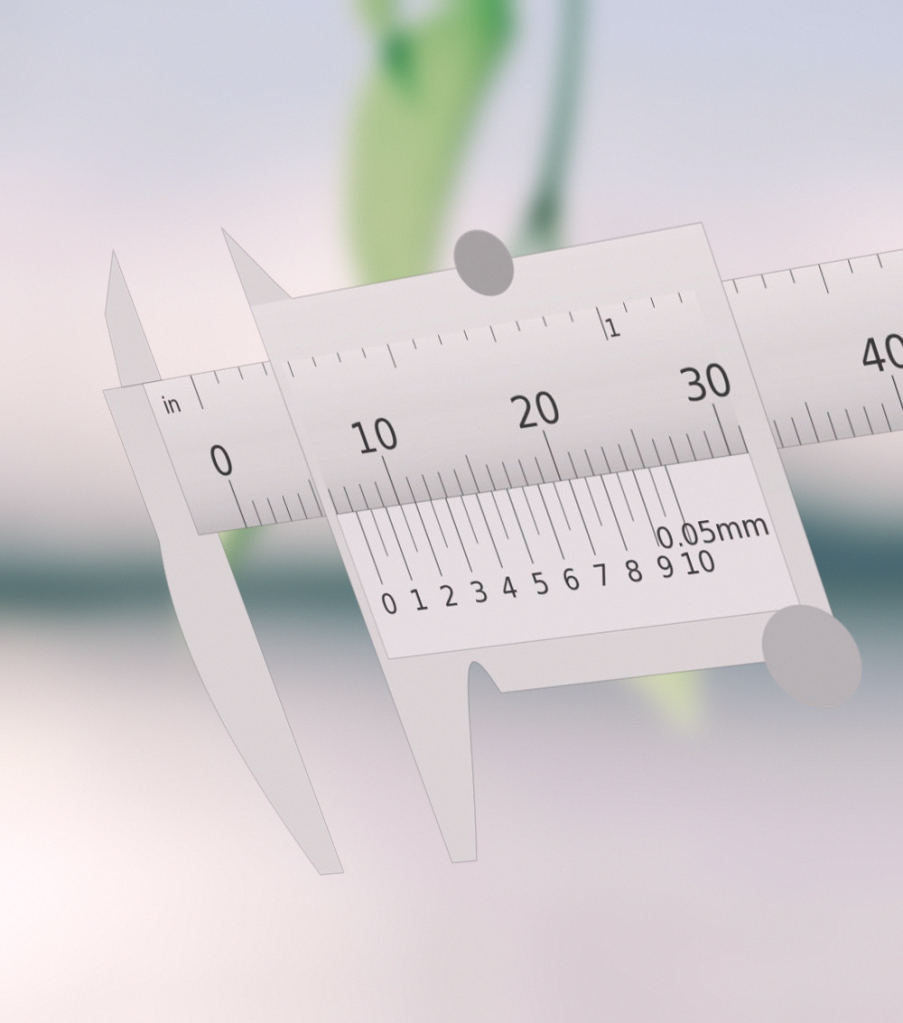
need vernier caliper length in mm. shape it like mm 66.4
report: mm 7.2
